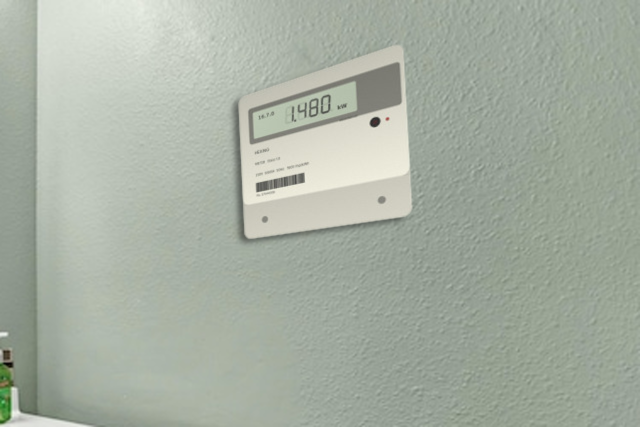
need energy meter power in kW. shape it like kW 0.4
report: kW 1.480
